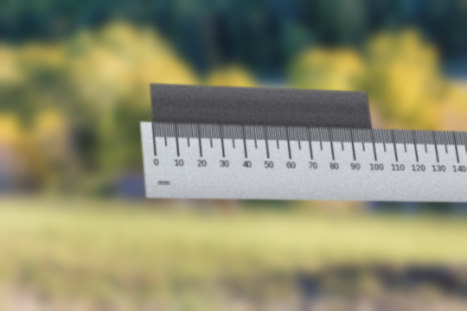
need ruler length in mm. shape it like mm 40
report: mm 100
